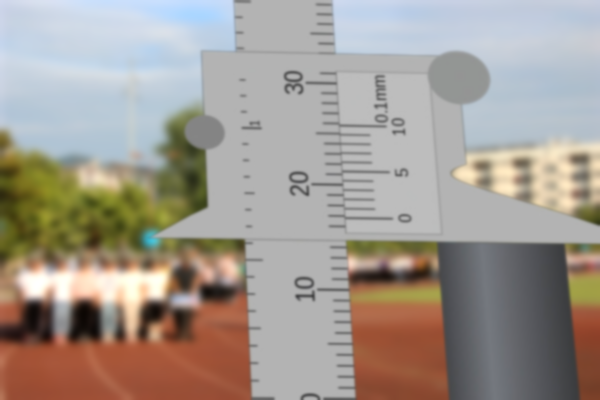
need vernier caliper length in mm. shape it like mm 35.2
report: mm 16.8
